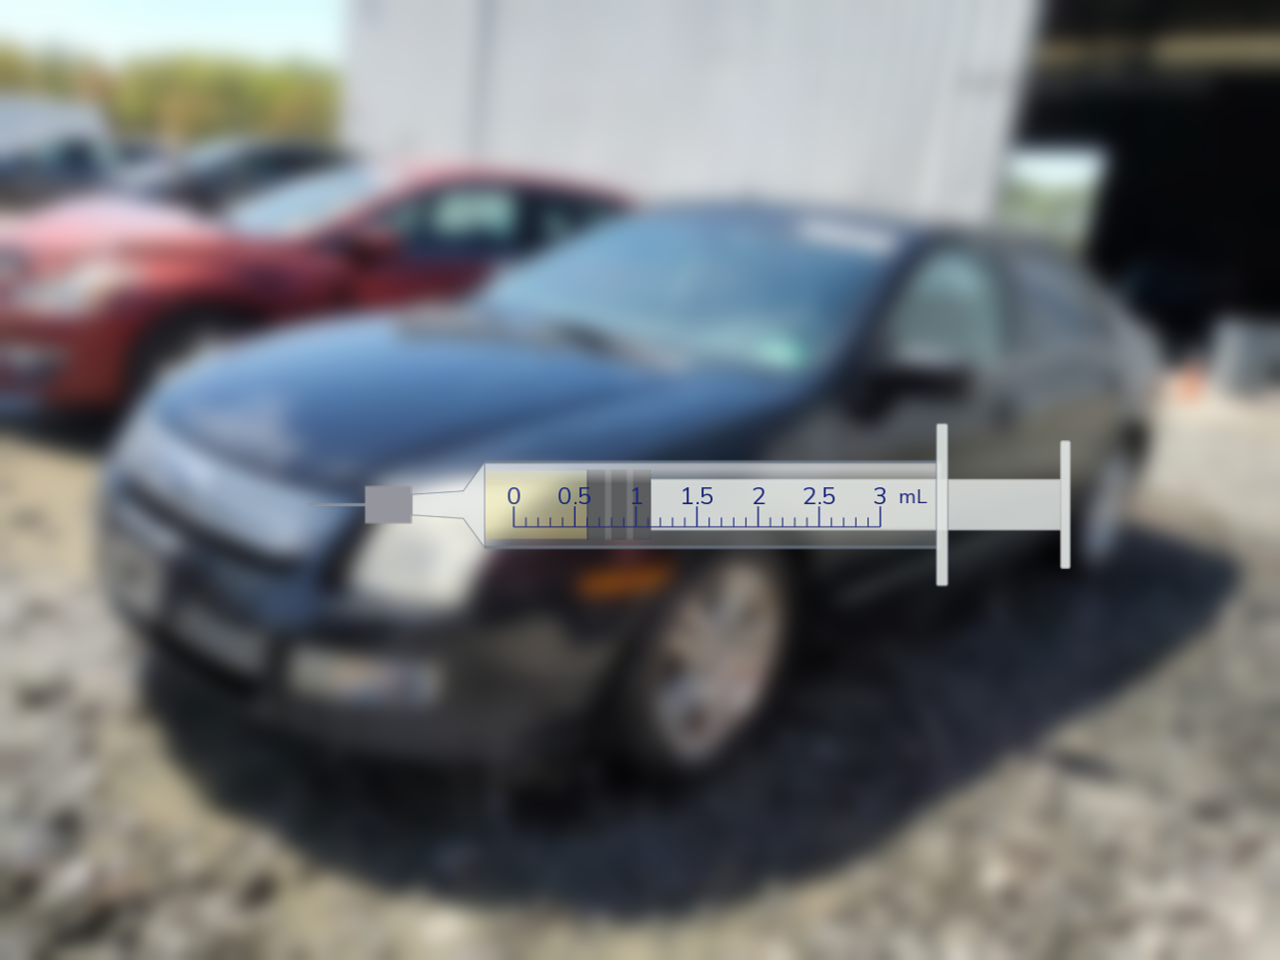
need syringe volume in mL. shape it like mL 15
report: mL 0.6
